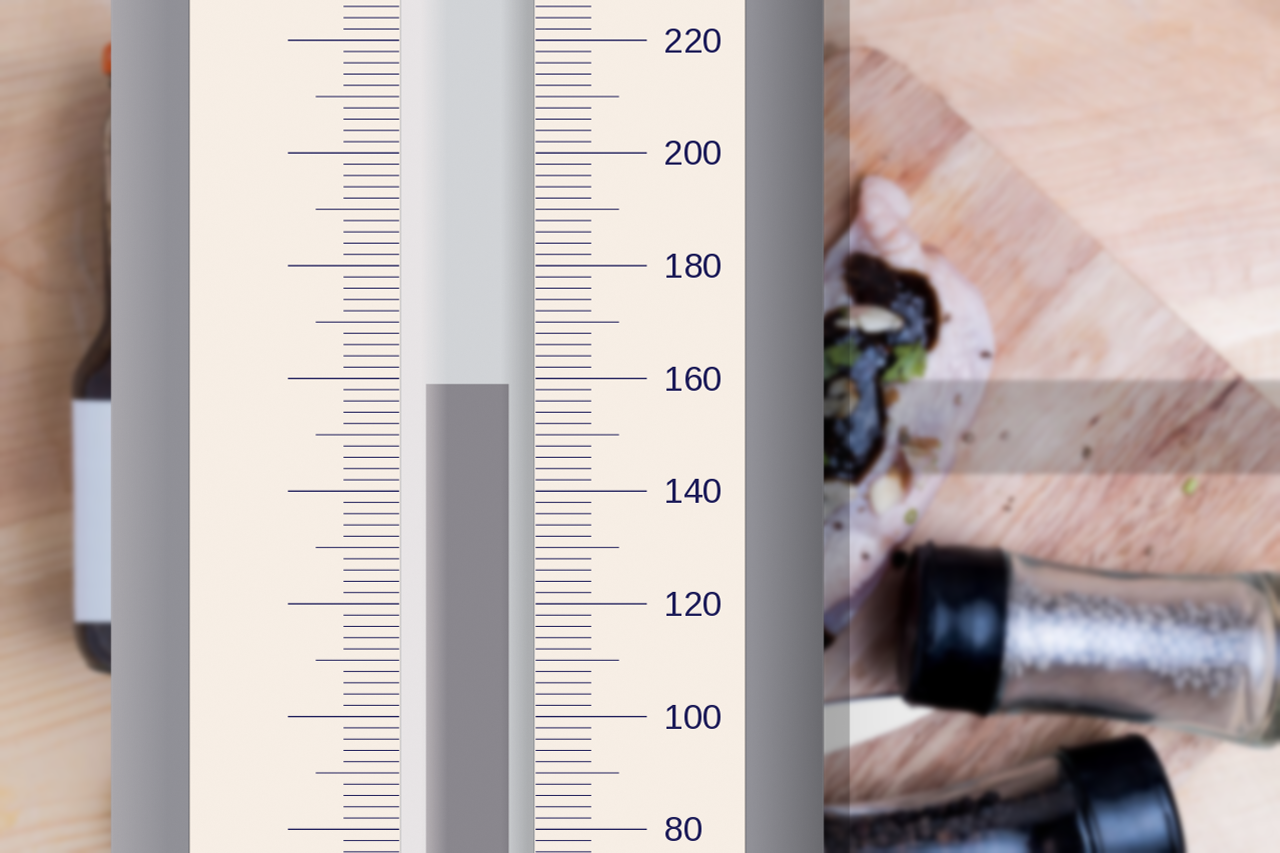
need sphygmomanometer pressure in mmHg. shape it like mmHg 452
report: mmHg 159
